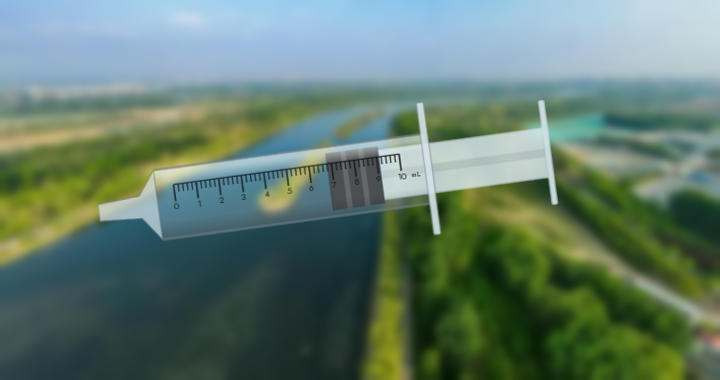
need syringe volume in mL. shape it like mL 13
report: mL 6.8
